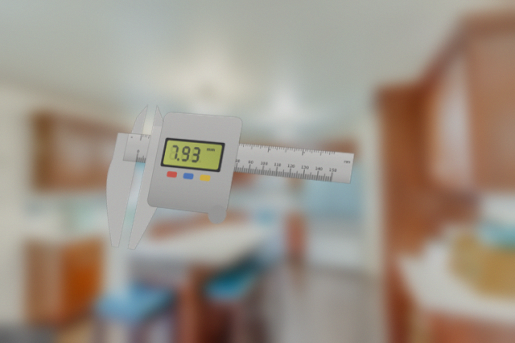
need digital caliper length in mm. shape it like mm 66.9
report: mm 7.93
